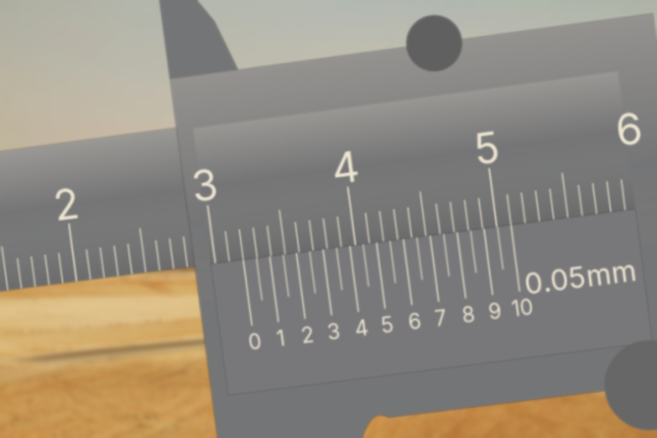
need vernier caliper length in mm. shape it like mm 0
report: mm 32.0
